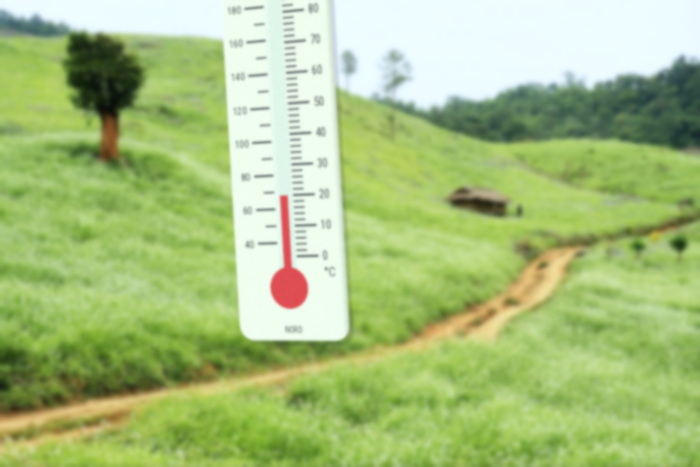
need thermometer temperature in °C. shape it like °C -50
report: °C 20
